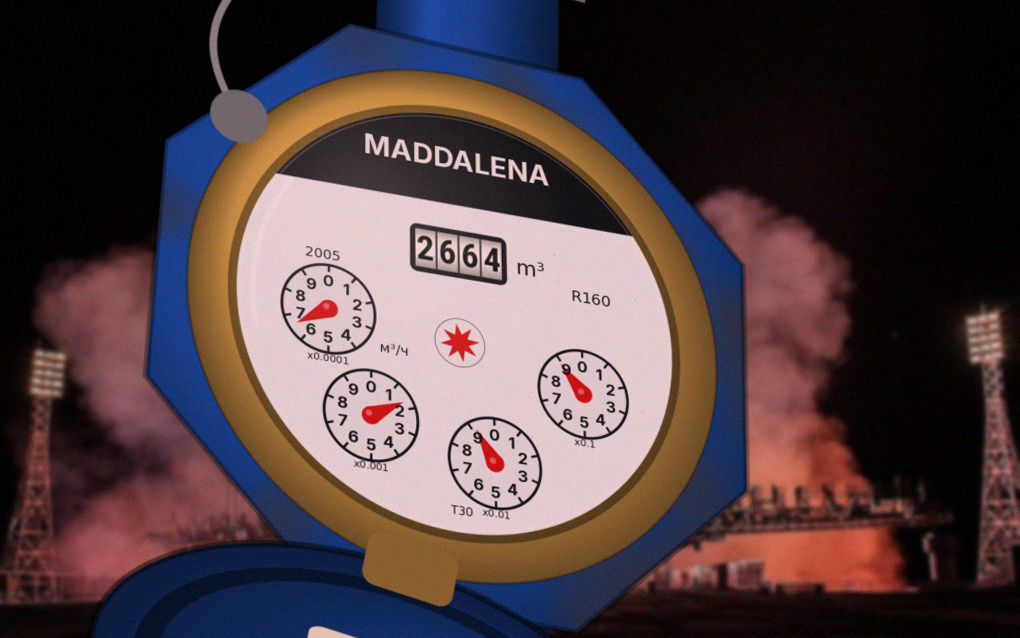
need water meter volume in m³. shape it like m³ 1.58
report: m³ 2664.8916
